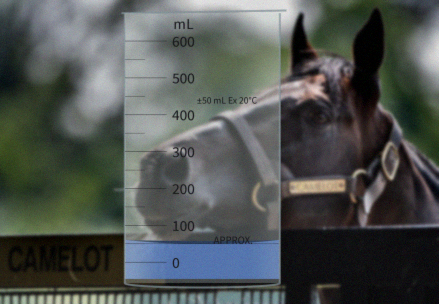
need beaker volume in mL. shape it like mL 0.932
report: mL 50
